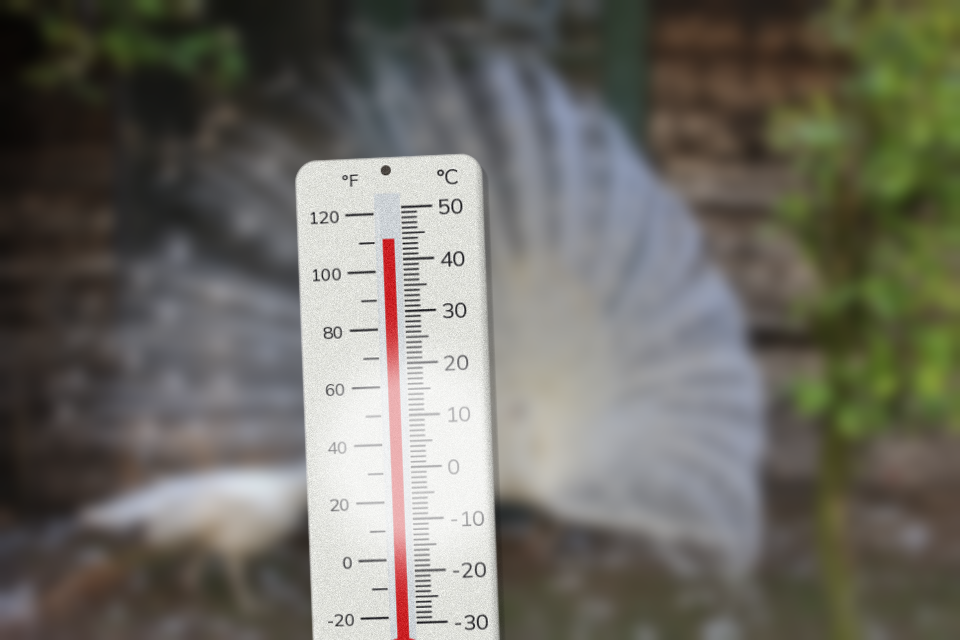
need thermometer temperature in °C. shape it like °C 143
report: °C 44
